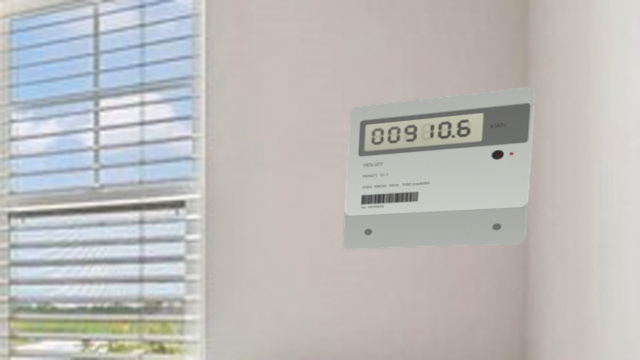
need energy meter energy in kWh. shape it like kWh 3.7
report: kWh 910.6
